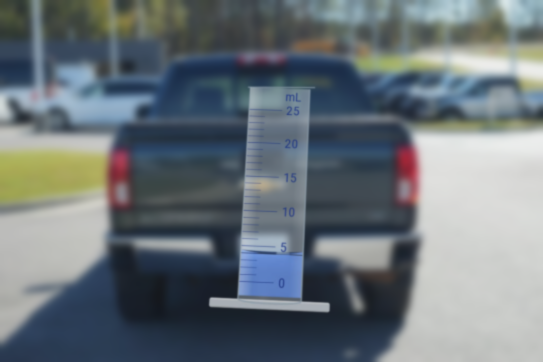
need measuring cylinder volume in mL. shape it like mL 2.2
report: mL 4
